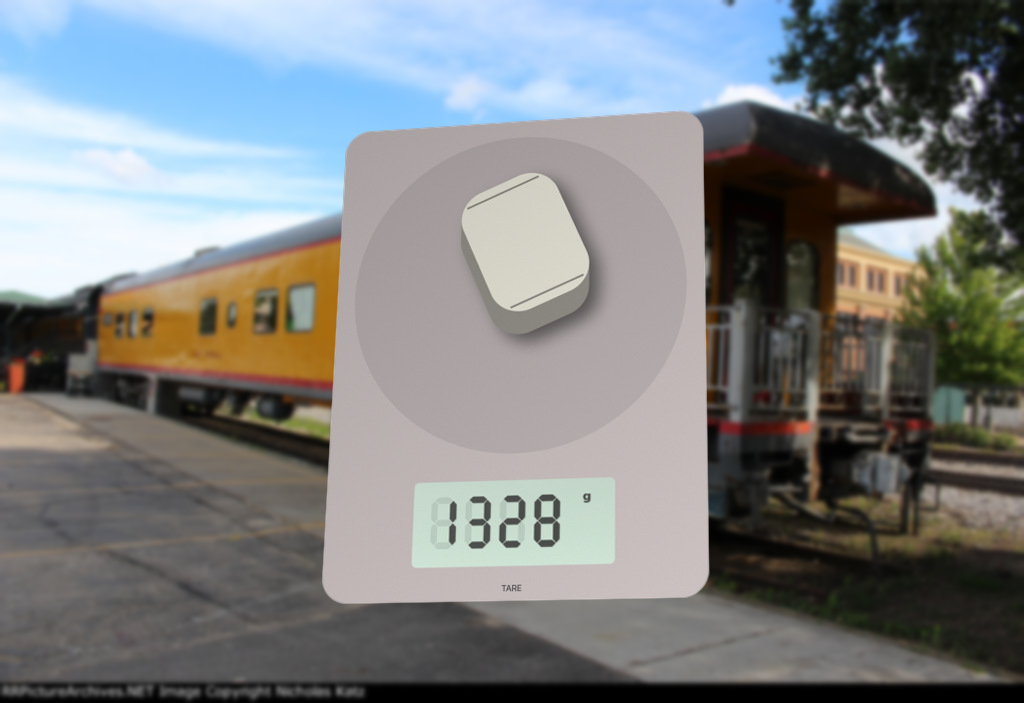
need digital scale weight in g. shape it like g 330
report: g 1328
